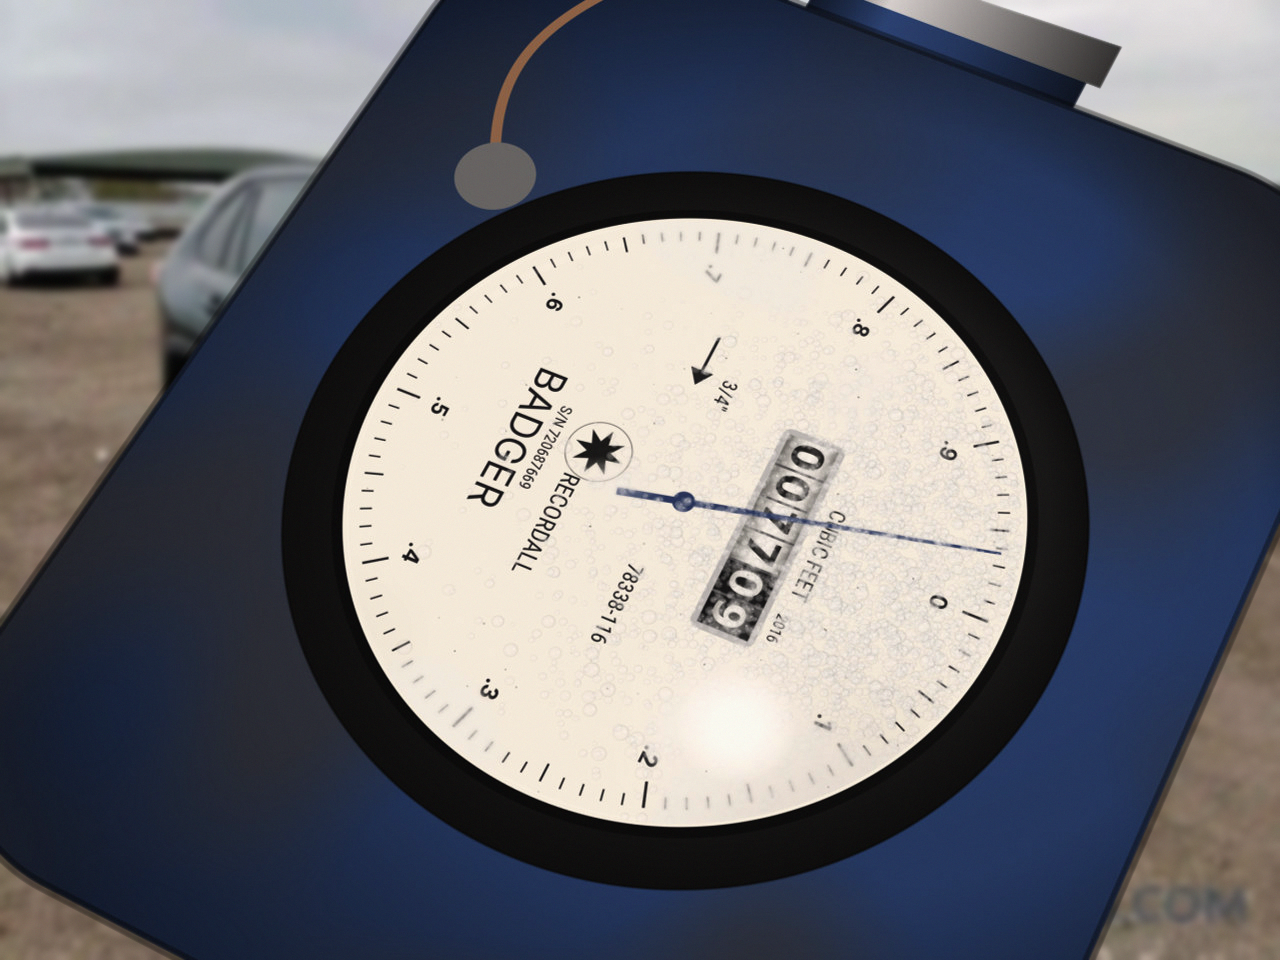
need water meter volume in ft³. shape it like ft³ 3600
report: ft³ 7708.96
